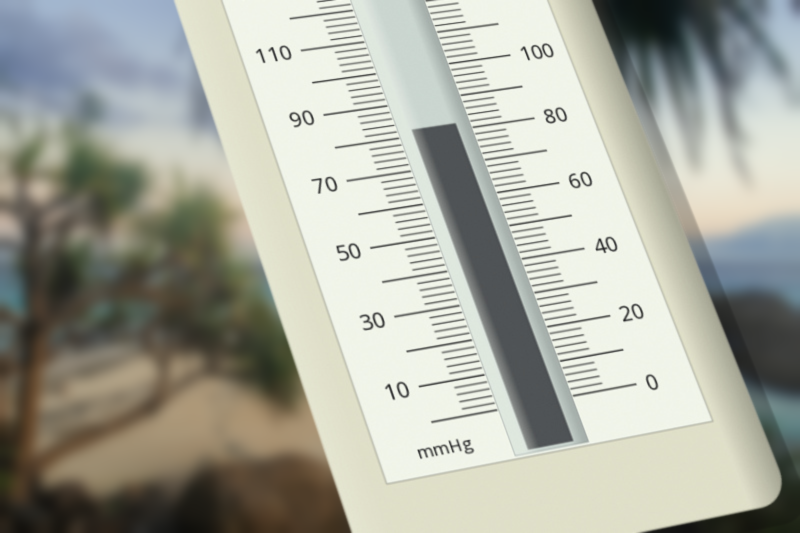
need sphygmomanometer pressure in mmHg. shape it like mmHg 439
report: mmHg 82
